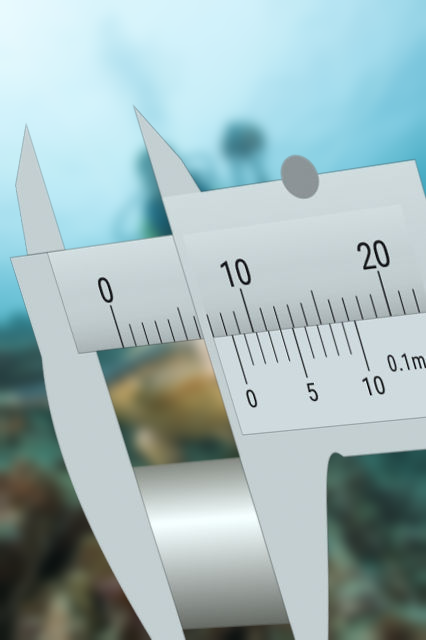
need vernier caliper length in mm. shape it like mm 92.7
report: mm 8.4
